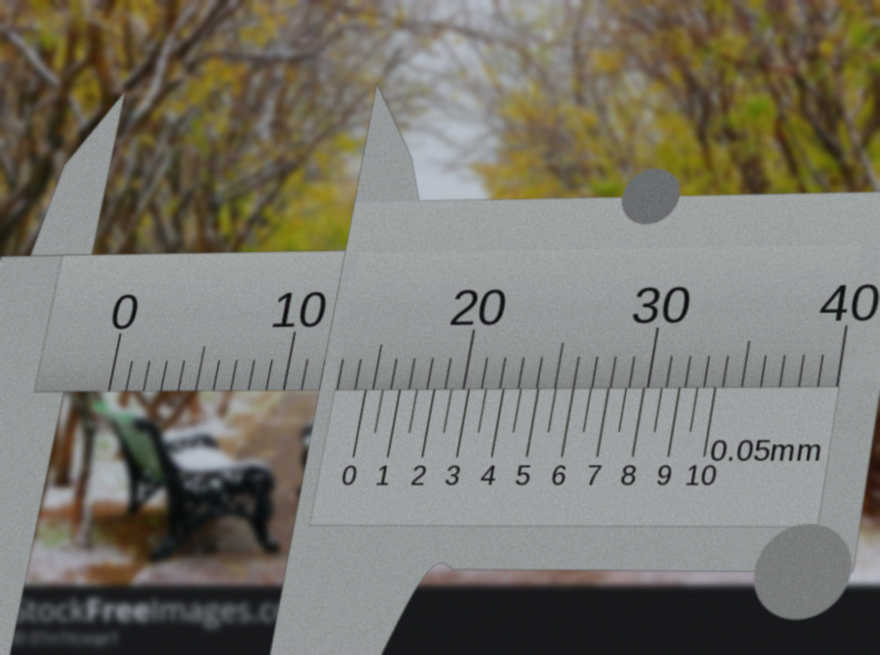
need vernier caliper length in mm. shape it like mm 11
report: mm 14.6
